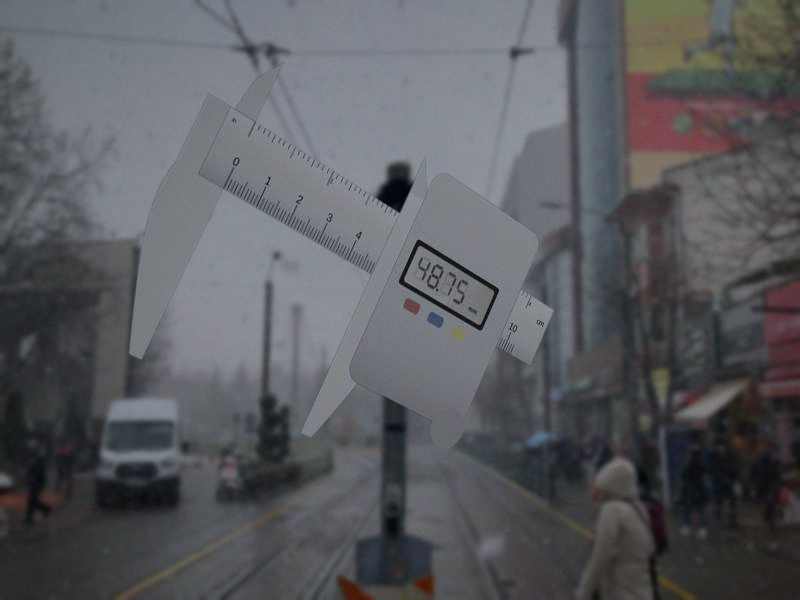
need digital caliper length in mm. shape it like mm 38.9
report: mm 48.75
